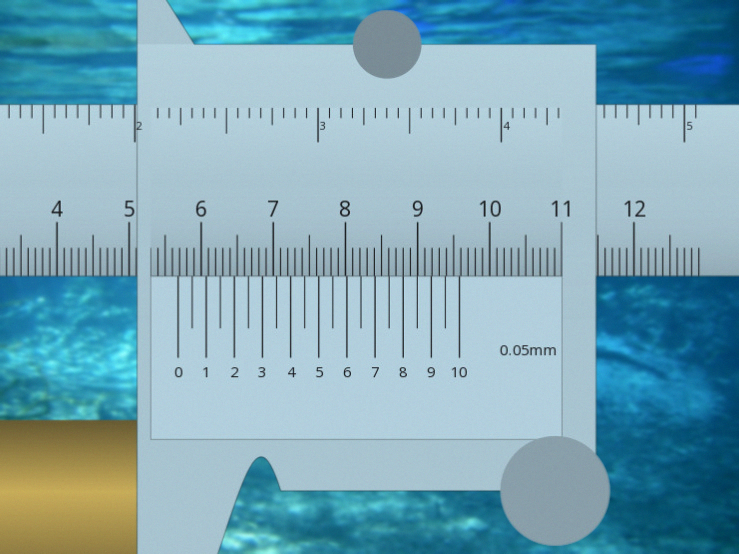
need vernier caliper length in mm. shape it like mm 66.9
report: mm 56.8
